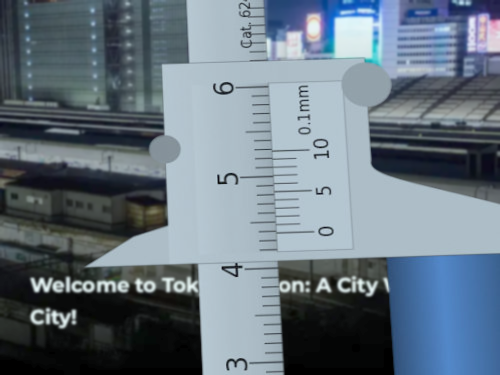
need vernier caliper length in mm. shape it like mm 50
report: mm 43.8
